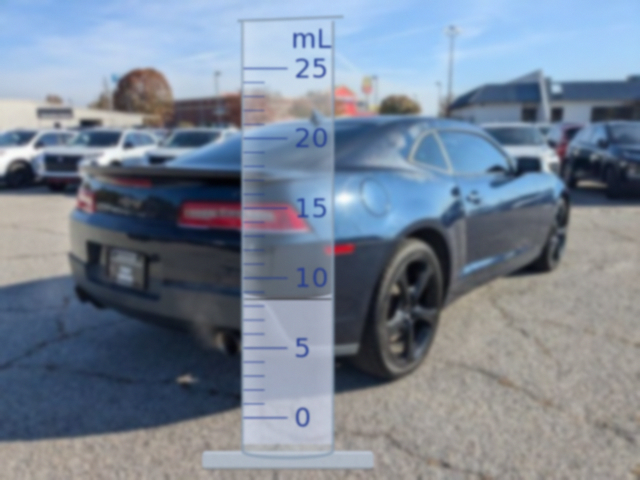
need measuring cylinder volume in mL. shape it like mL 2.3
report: mL 8.5
